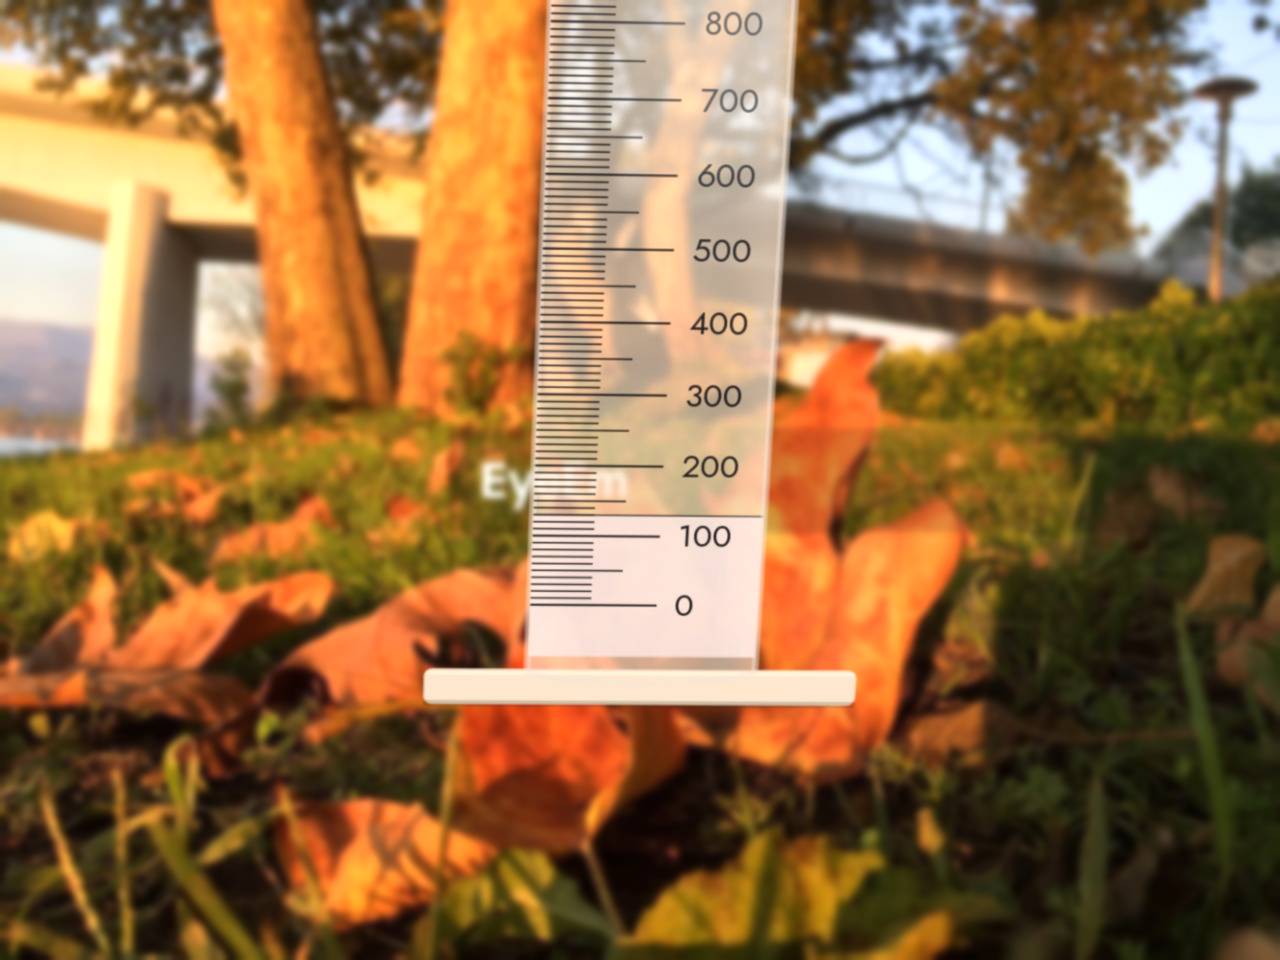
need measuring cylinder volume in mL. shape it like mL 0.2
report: mL 130
